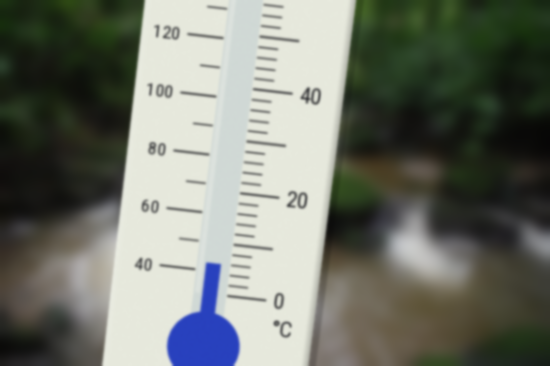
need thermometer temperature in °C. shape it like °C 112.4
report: °C 6
